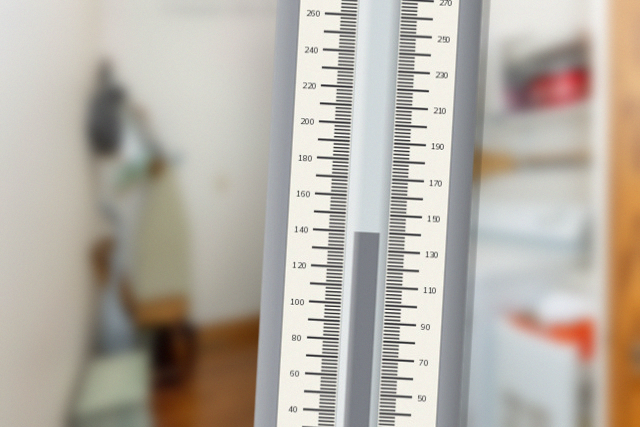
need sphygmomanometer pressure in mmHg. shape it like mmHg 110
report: mmHg 140
